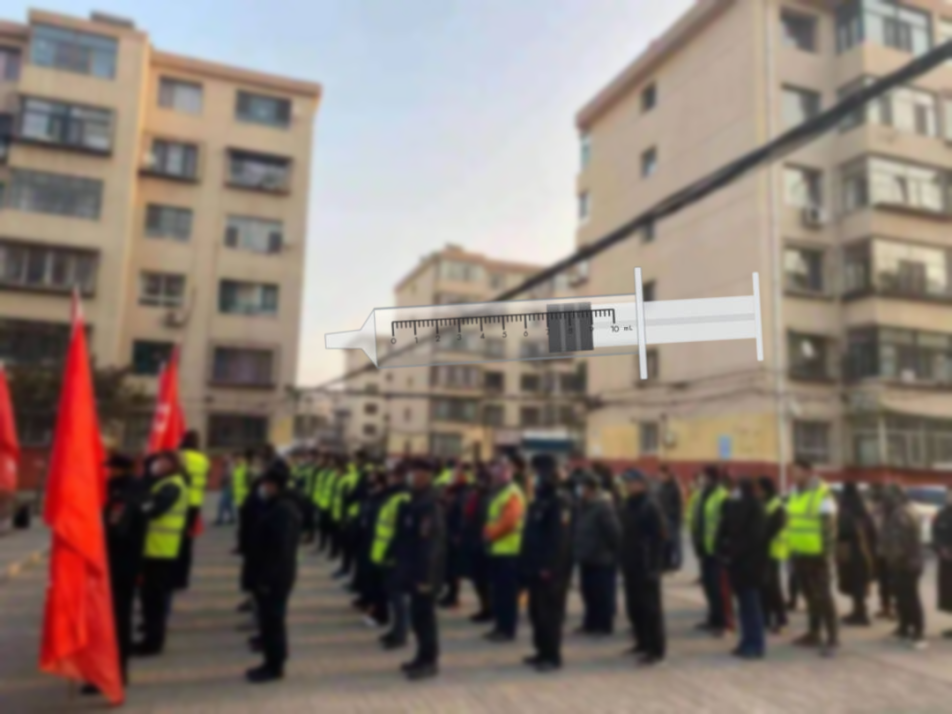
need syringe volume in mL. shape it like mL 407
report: mL 7
